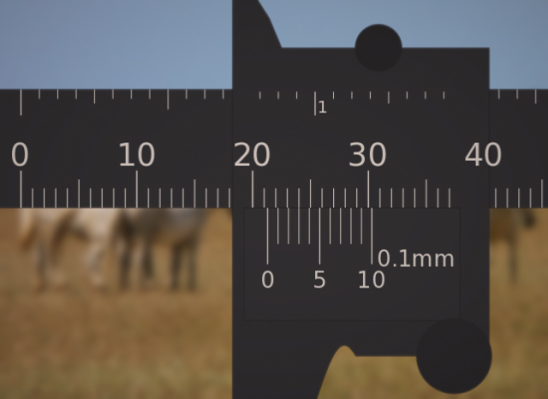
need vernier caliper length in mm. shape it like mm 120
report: mm 21.3
